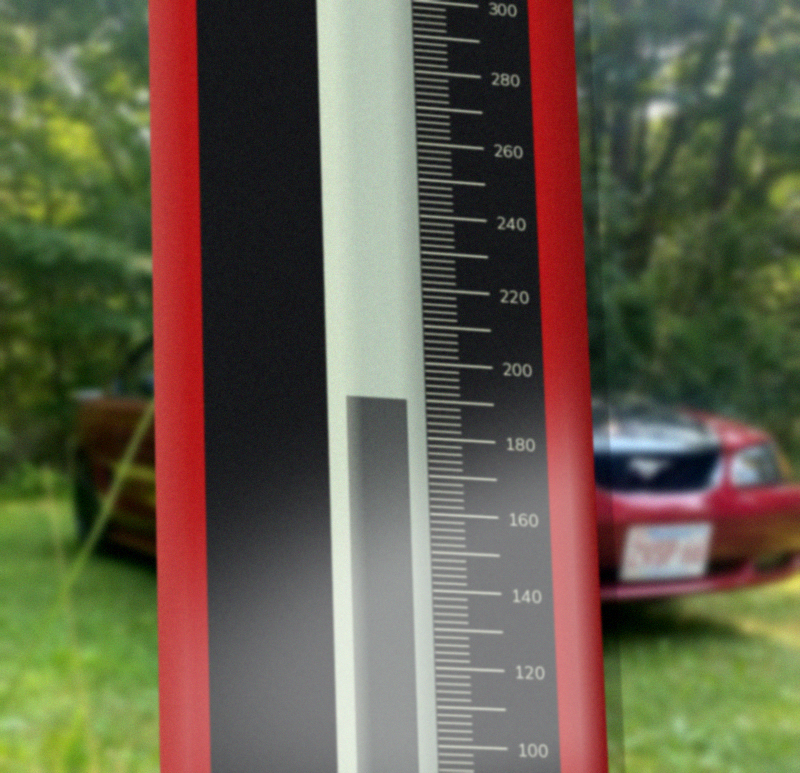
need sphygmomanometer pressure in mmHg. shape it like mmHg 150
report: mmHg 190
